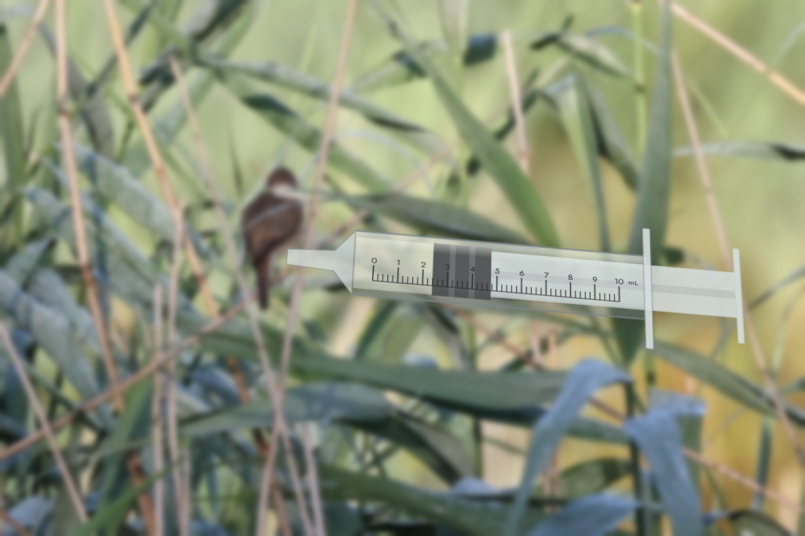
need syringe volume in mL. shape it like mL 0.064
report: mL 2.4
